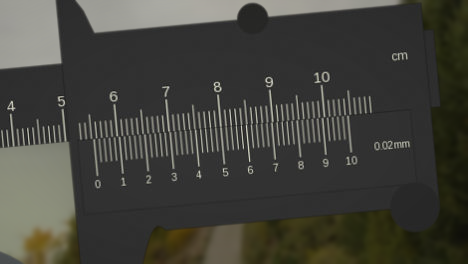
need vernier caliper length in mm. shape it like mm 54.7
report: mm 55.5
